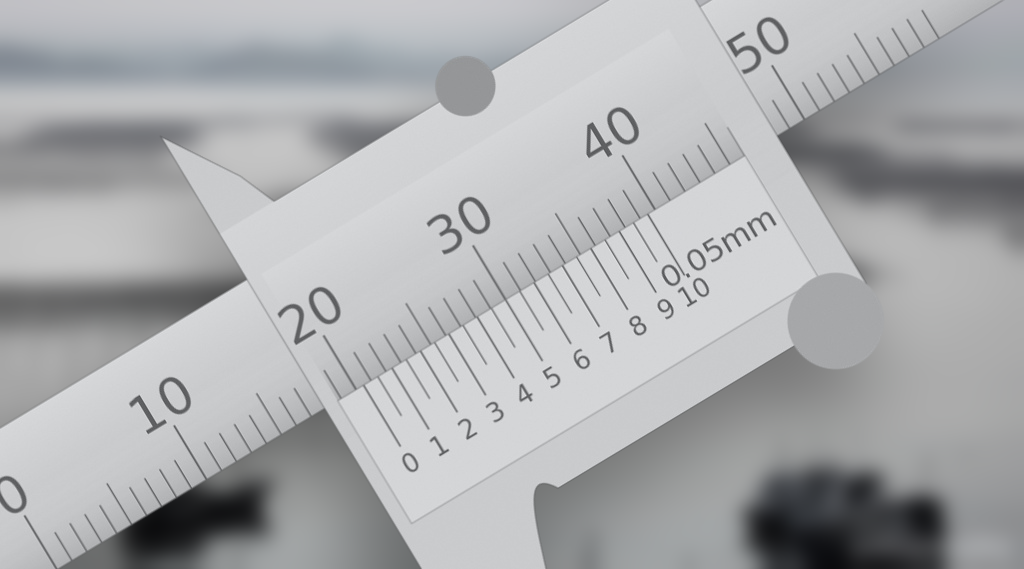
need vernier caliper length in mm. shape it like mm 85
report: mm 20.5
